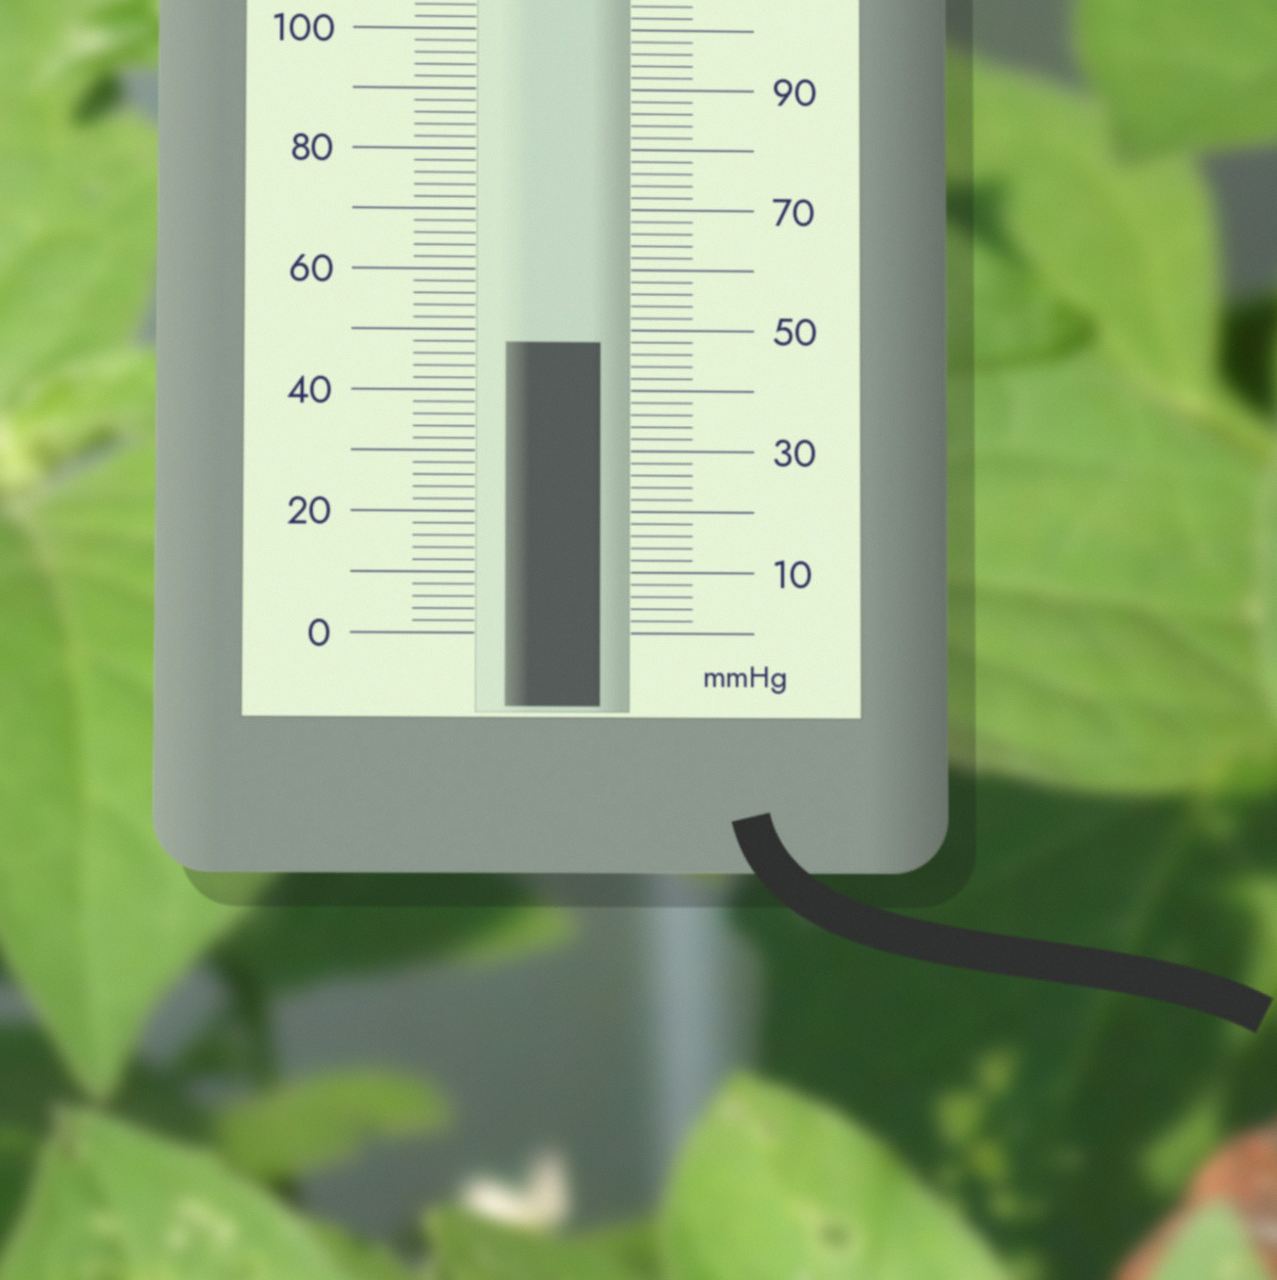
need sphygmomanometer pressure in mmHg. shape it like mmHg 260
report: mmHg 48
